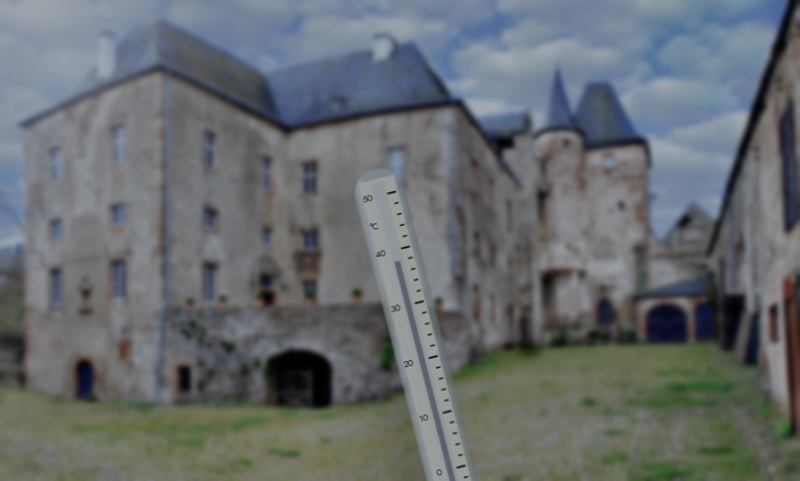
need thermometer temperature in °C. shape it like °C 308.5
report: °C 38
